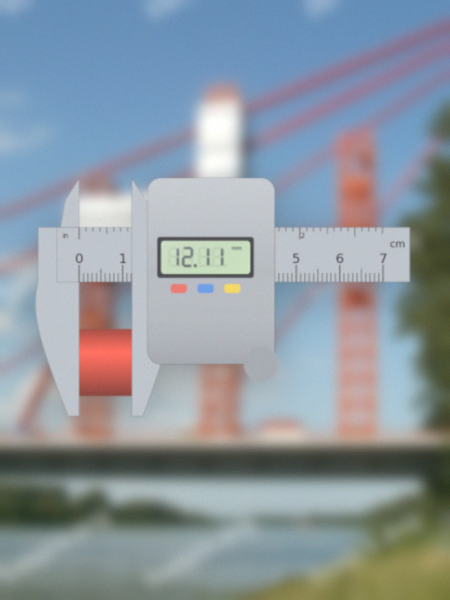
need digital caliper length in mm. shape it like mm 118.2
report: mm 12.11
